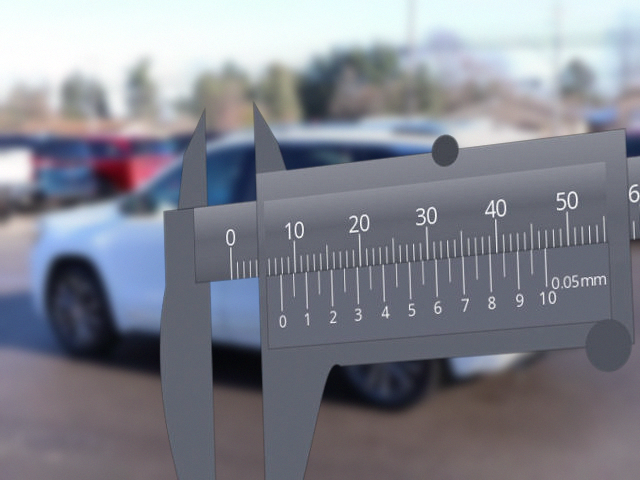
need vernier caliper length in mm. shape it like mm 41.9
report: mm 7.8
